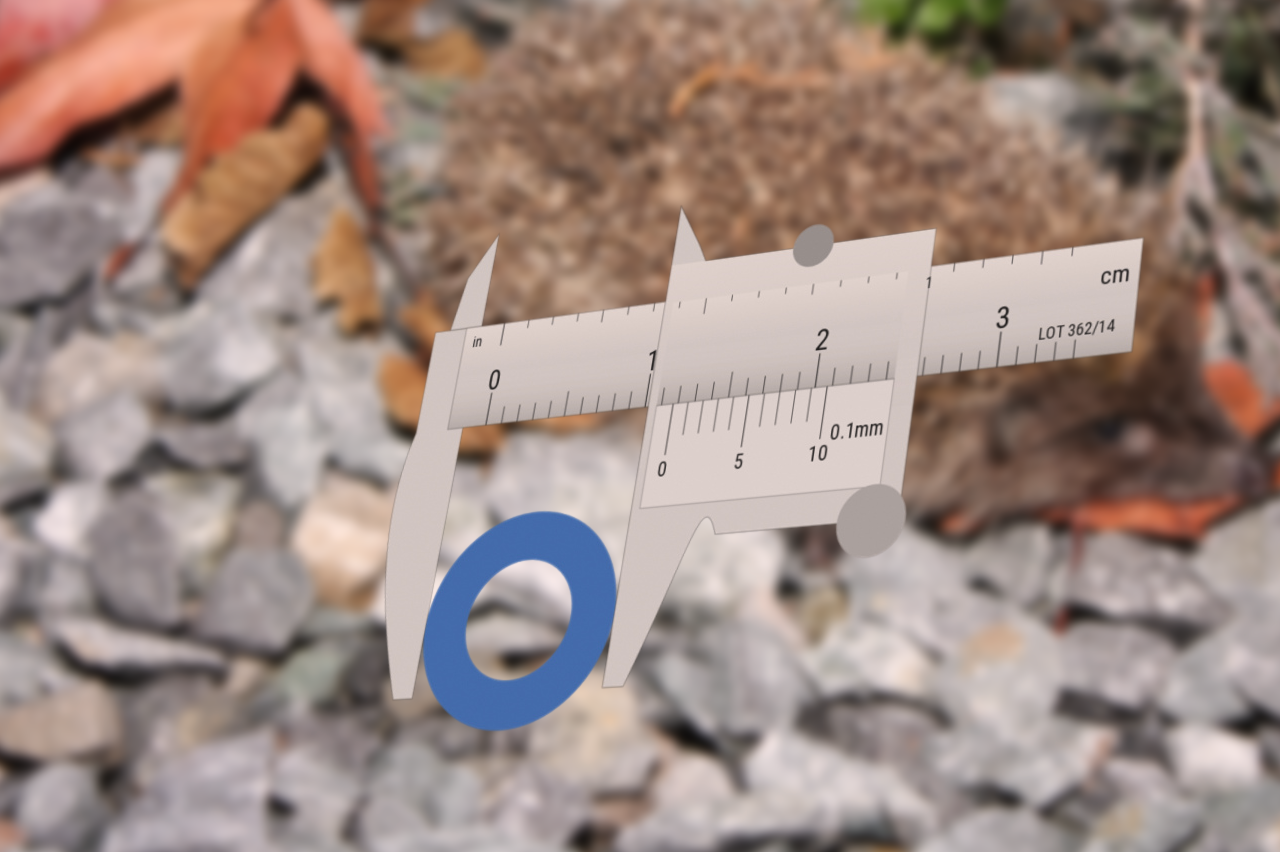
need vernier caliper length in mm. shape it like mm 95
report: mm 11.7
